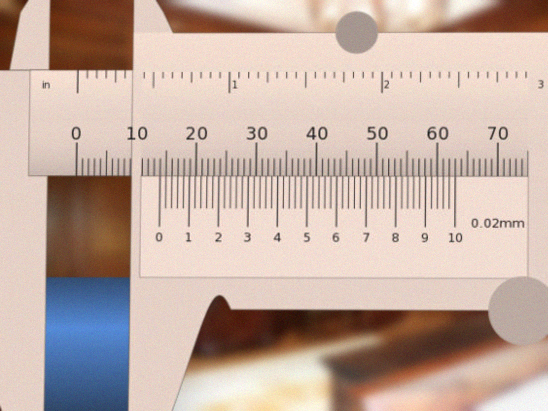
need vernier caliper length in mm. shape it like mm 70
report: mm 14.0
